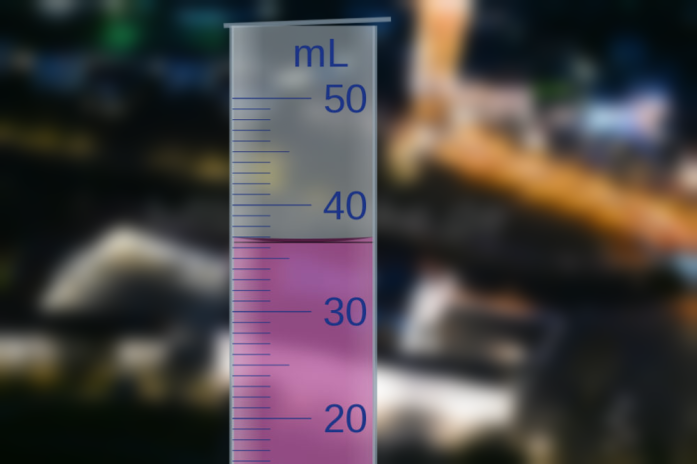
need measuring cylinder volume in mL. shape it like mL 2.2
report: mL 36.5
